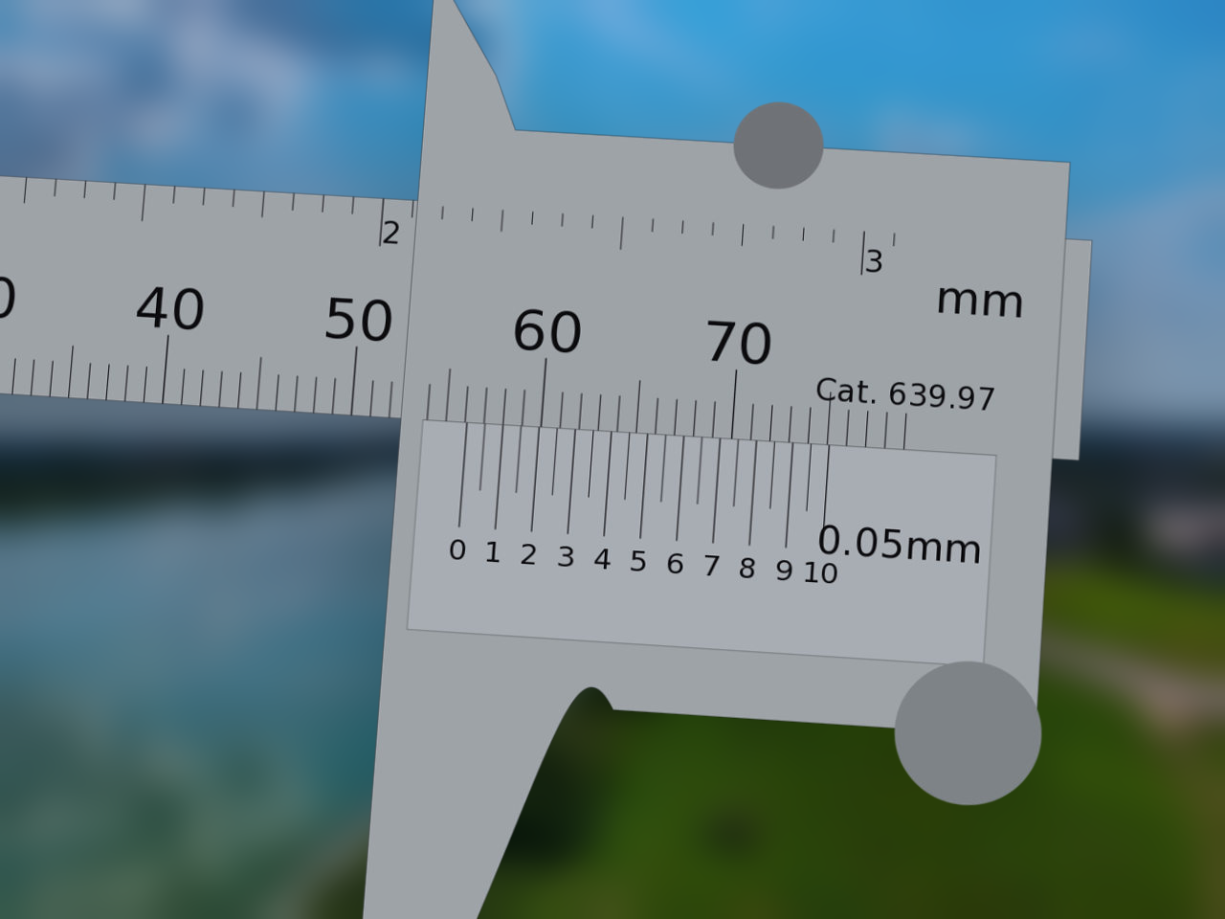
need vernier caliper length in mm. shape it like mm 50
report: mm 56.1
